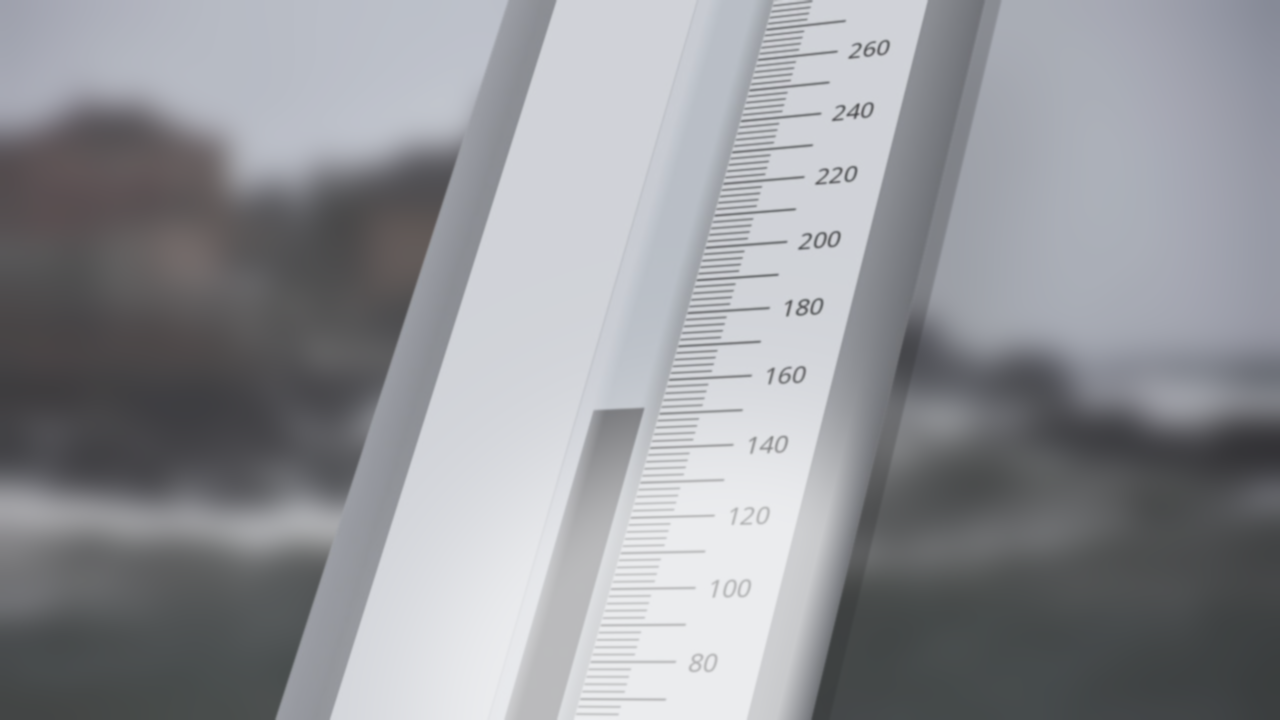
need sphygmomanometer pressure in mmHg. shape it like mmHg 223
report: mmHg 152
